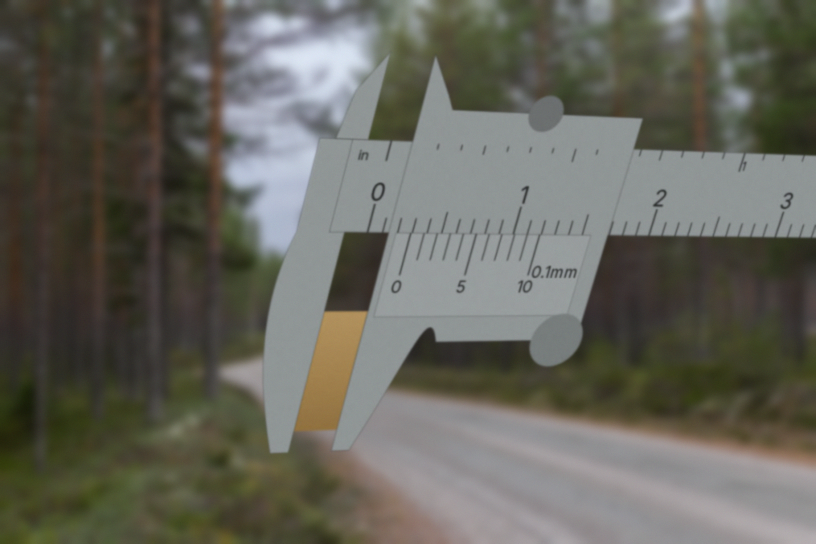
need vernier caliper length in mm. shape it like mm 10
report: mm 2.9
